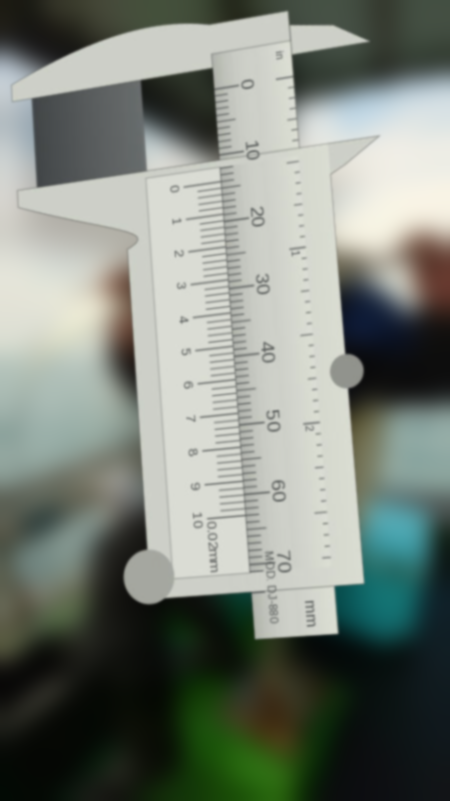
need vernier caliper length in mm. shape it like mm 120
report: mm 14.0
